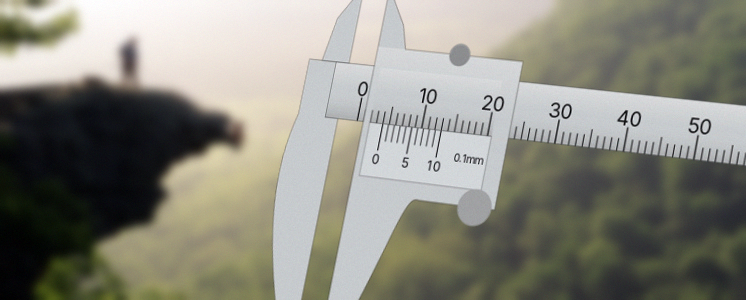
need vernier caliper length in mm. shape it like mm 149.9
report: mm 4.0
